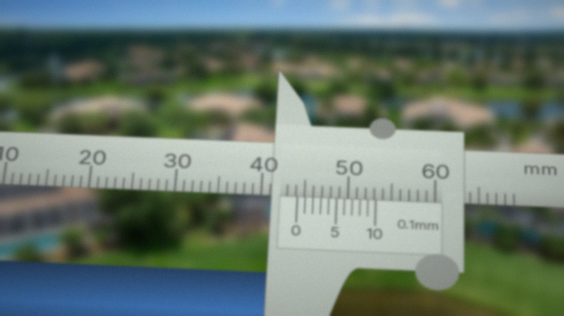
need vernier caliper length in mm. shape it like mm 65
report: mm 44.2
